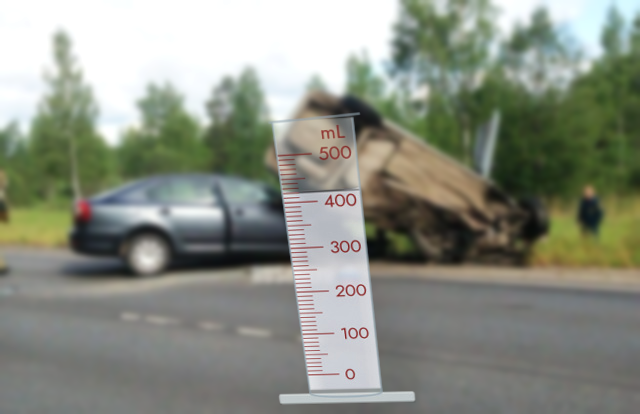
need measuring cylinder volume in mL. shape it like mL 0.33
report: mL 420
